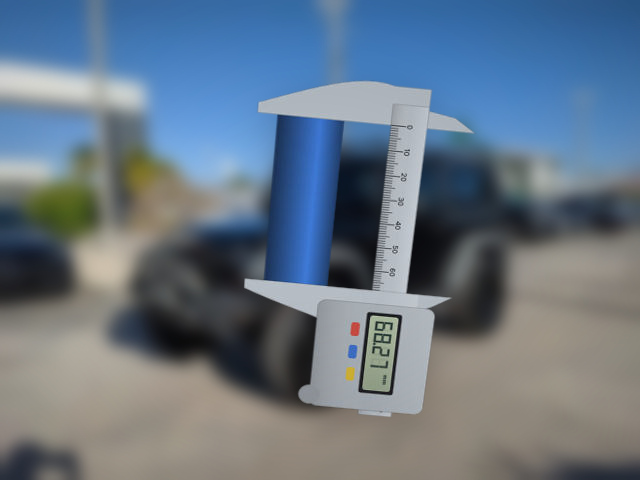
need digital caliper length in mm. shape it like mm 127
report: mm 68.27
